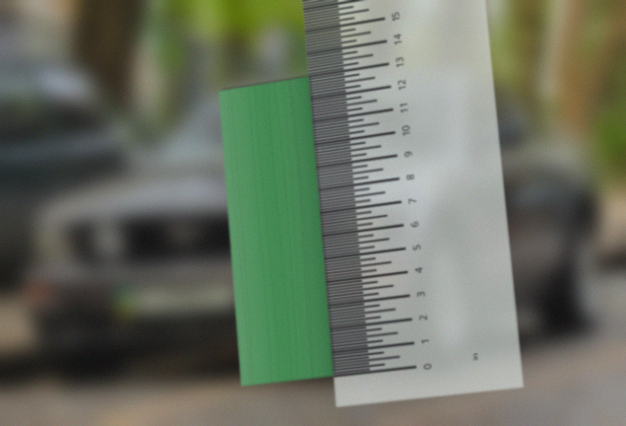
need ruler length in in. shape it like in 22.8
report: in 13
